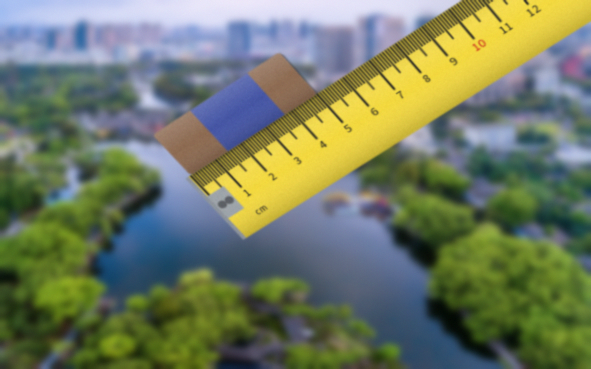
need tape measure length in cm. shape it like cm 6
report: cm 5
